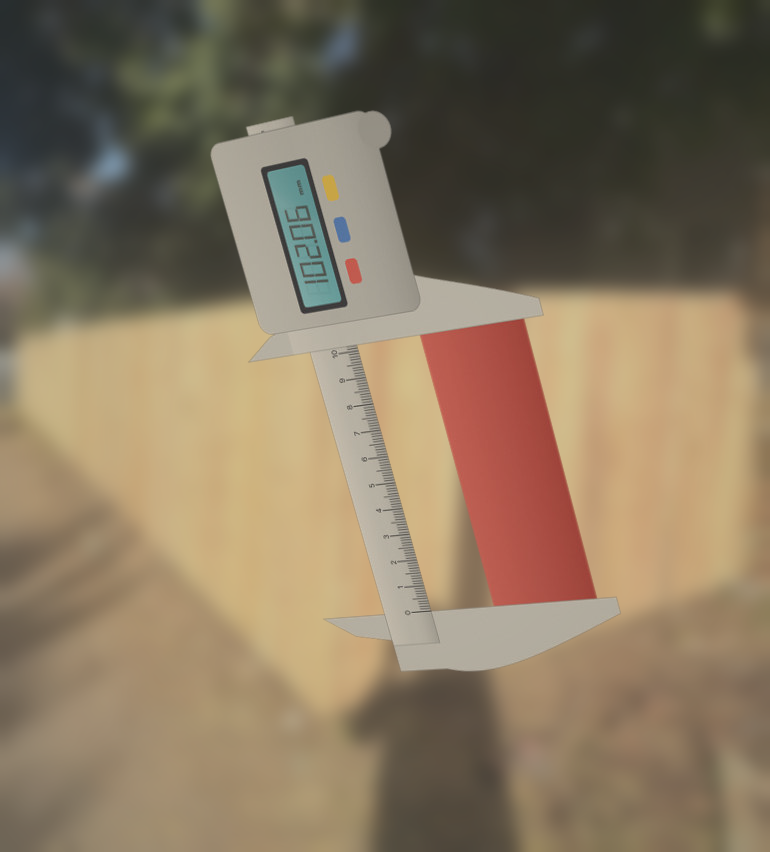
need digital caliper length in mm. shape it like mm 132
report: mm 102.06
